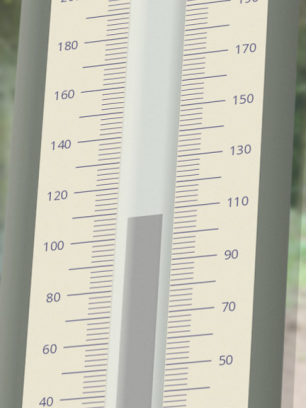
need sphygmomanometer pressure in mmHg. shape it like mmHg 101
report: mmHg 108
